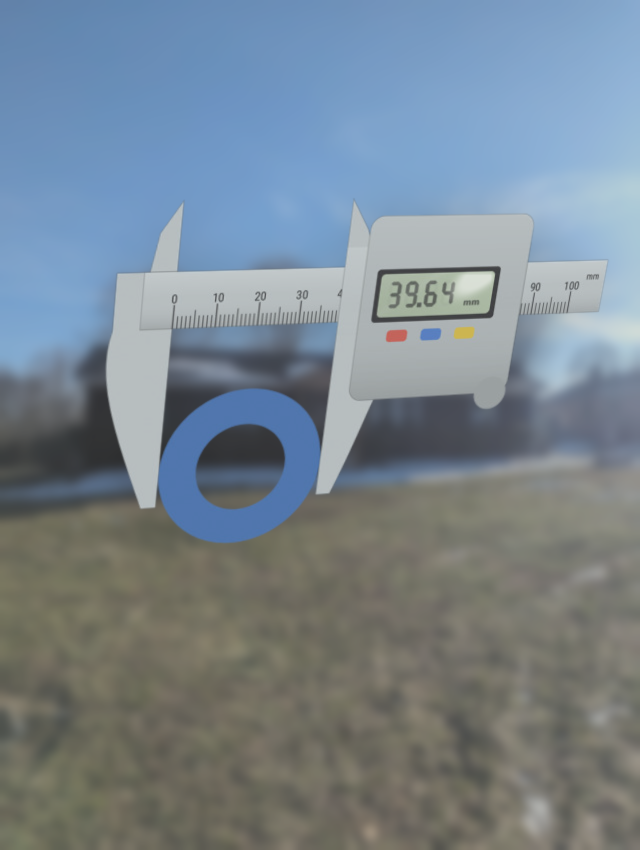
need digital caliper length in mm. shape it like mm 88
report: mm 39.64
